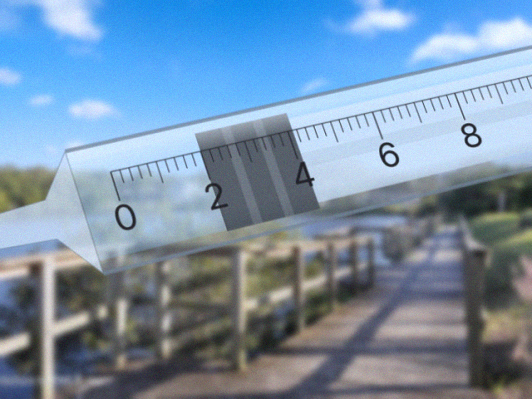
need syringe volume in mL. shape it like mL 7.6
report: mL 2
